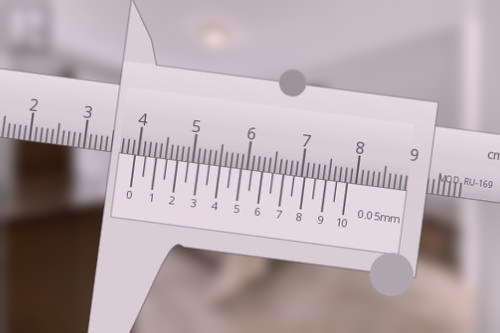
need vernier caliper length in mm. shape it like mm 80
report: mm 39.4
